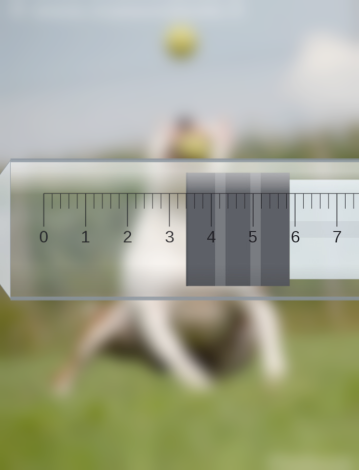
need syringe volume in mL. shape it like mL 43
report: mL 3.4
